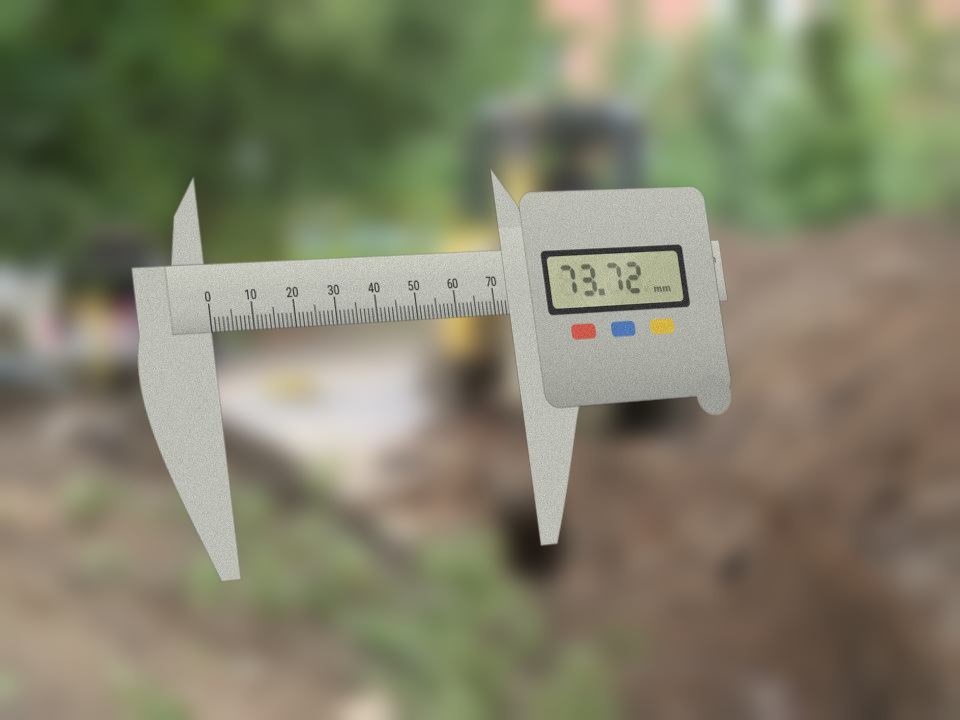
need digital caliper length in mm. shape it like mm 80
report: mm 73.72
